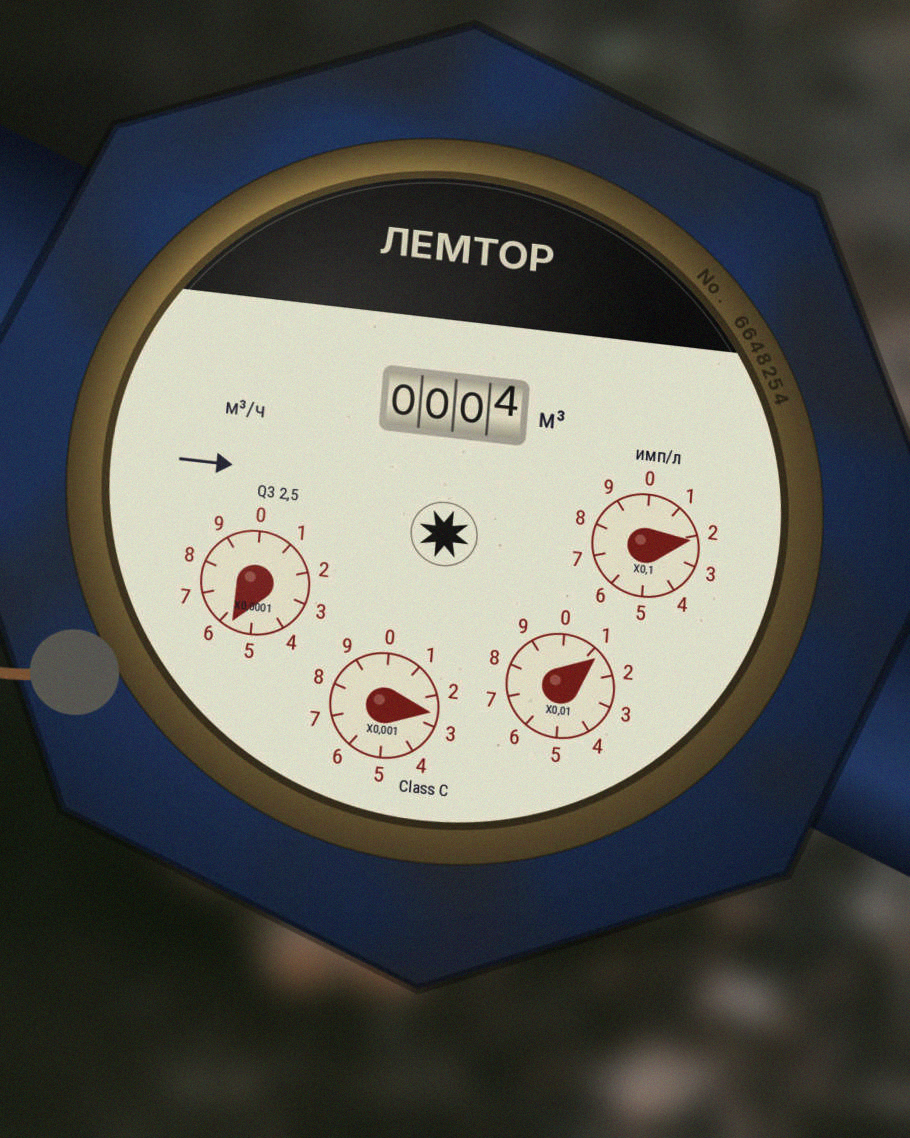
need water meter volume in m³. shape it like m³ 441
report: m³ 4.2125
